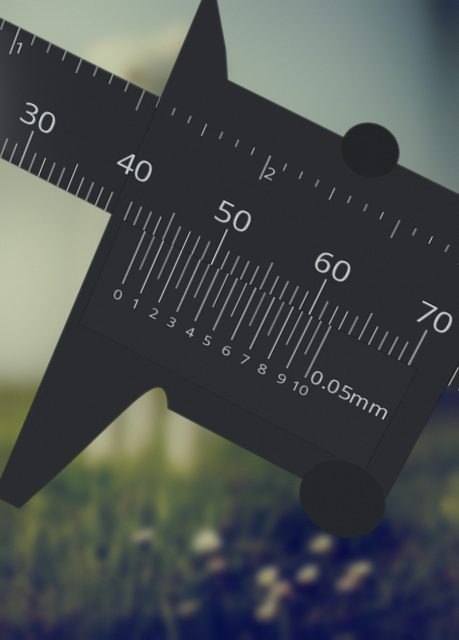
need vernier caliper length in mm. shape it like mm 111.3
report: mm 43.2
